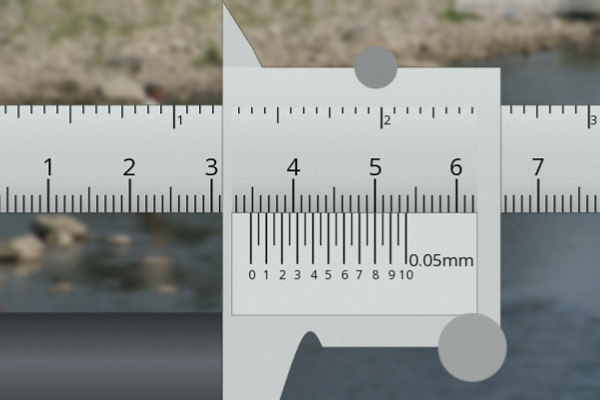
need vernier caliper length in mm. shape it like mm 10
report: mm 34.8
